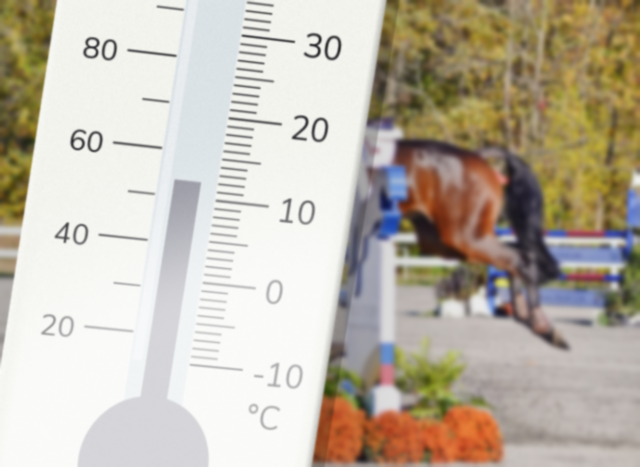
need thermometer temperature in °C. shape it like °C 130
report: °C 12
